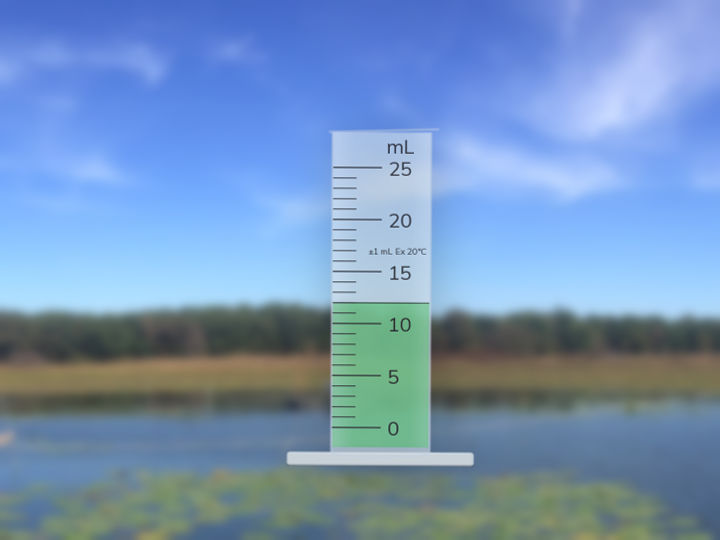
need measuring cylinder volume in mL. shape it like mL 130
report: mL 12
